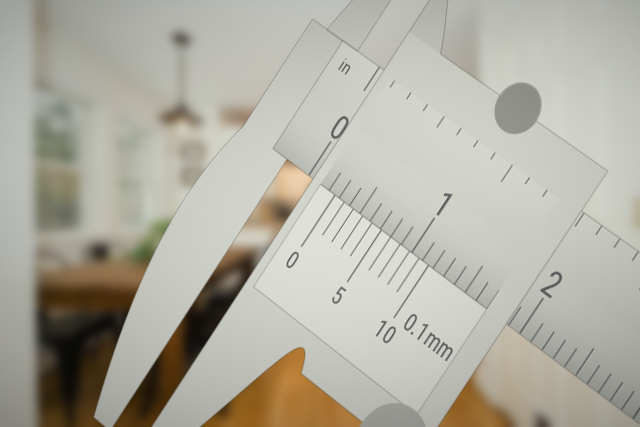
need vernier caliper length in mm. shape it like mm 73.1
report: mm 2.6
